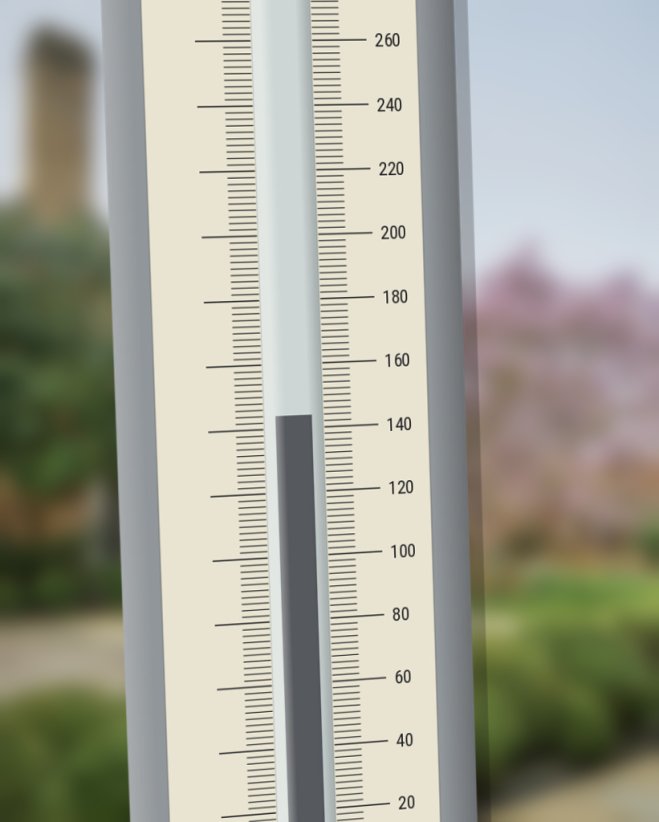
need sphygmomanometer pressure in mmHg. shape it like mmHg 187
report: mmHg 144
